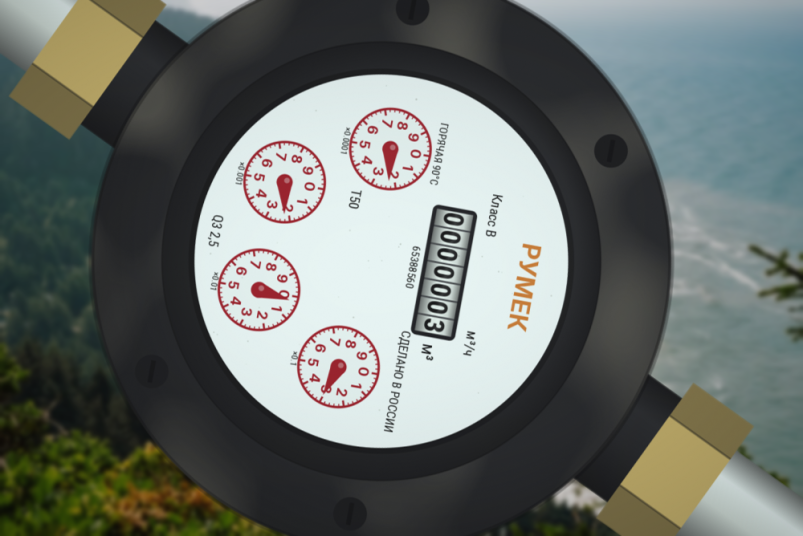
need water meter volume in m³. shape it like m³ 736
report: m³ 3.3022
